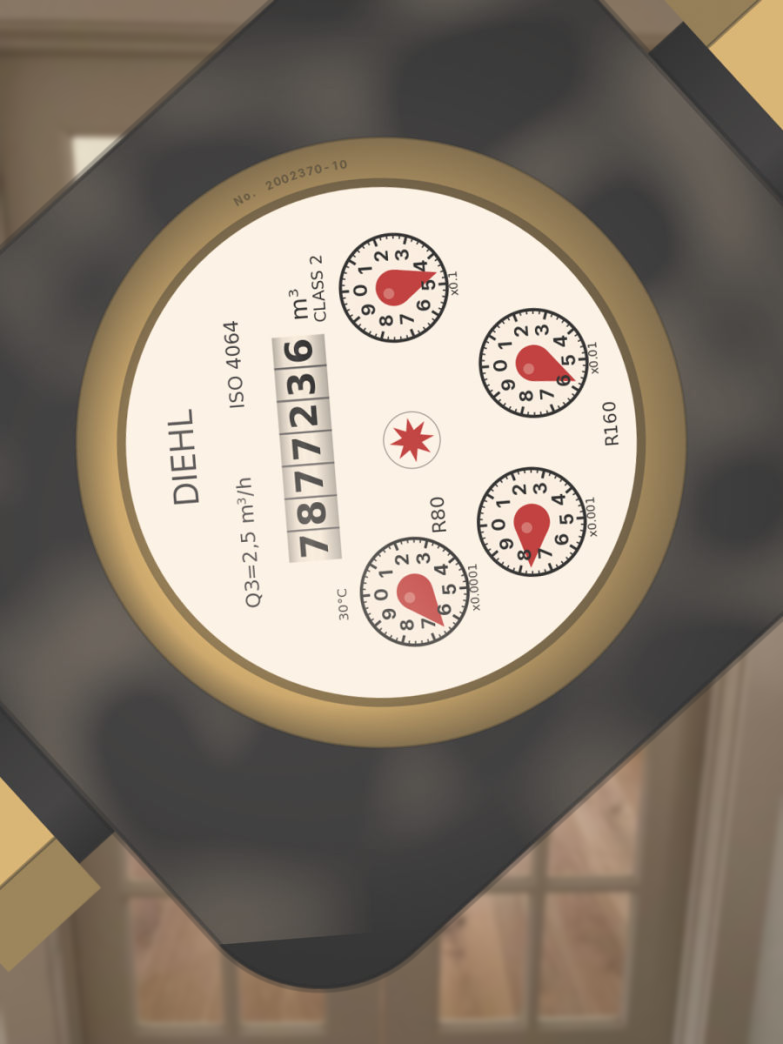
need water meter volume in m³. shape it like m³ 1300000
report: m³ 7877236.4576
